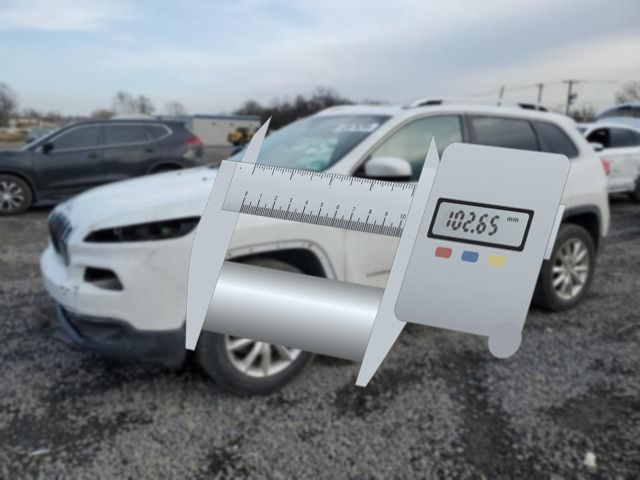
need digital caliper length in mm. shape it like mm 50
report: mm 102.65
